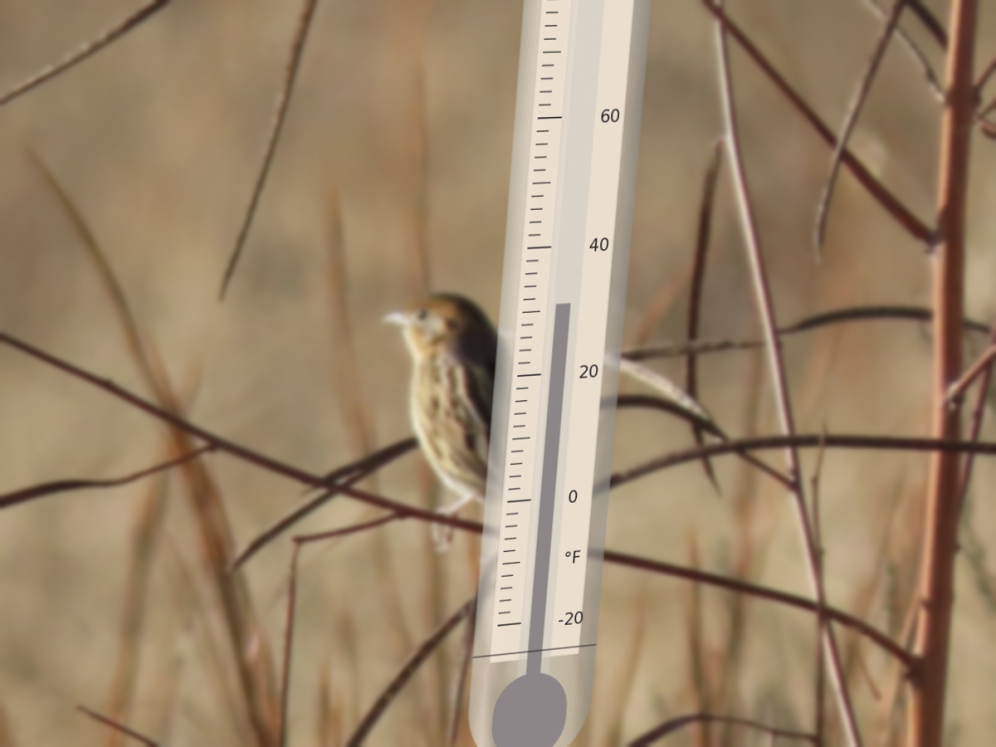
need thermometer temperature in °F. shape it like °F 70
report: °F 31
